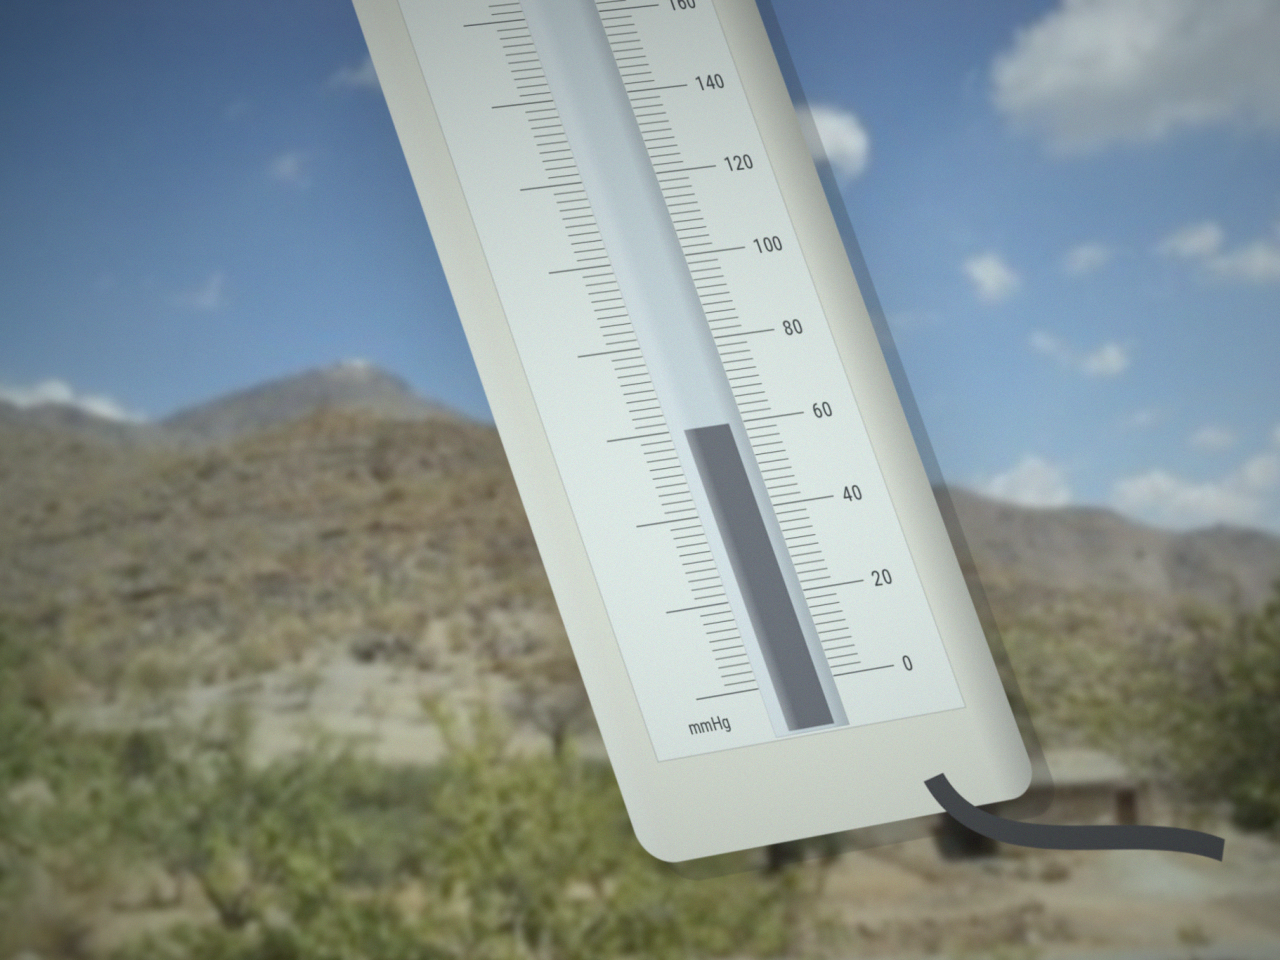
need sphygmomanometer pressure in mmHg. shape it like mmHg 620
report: mmHg 60
